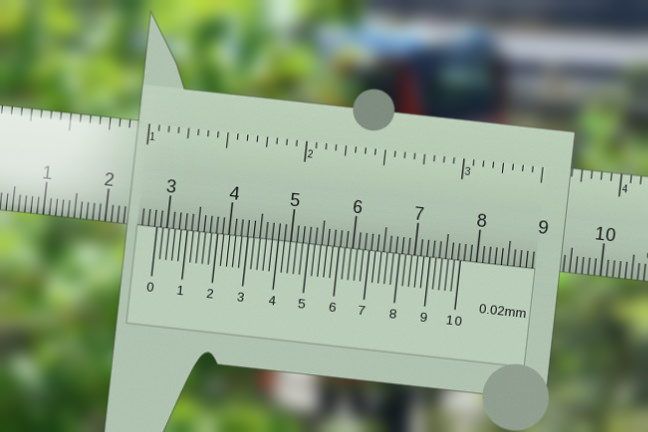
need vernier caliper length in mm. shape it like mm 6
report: mm 28.4
